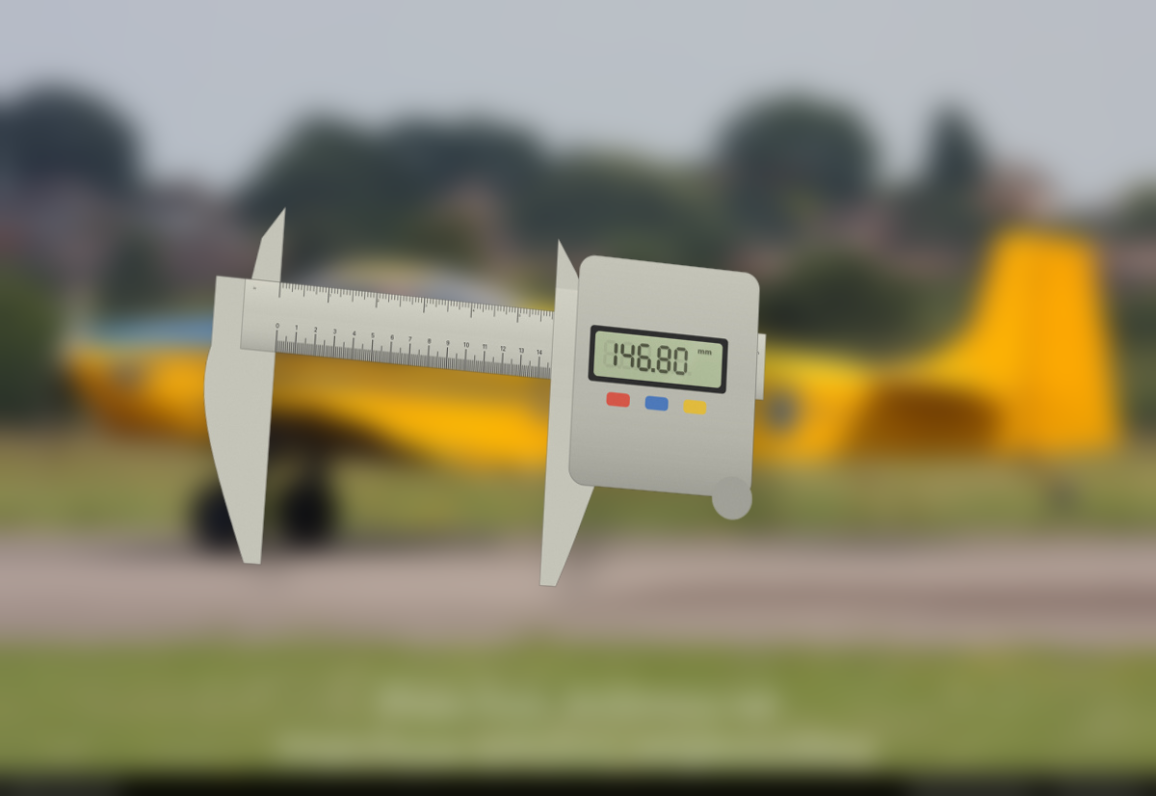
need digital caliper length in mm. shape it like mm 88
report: mm 146.80
